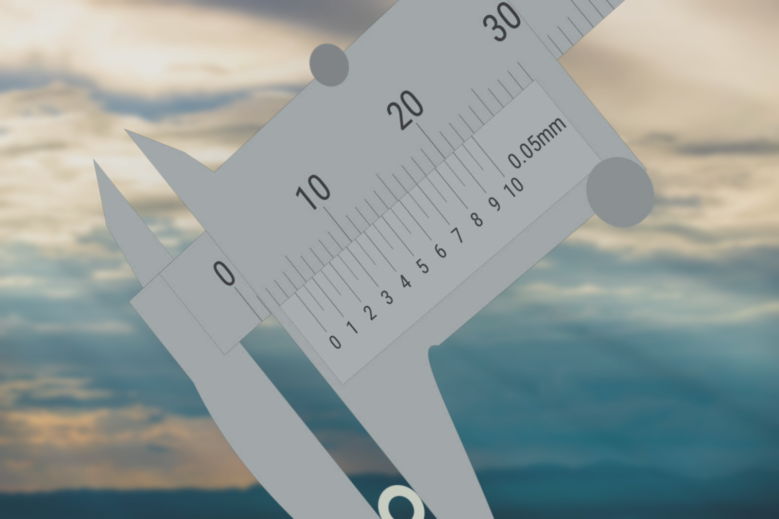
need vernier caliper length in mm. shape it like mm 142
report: mm 3.7
